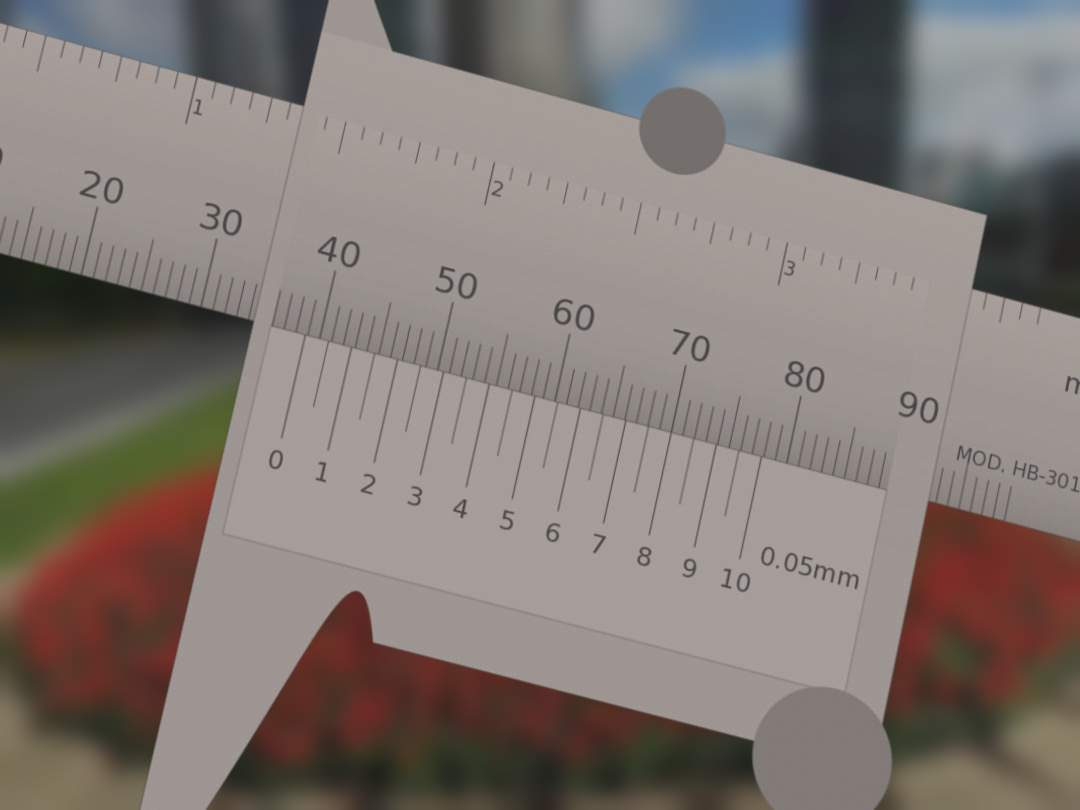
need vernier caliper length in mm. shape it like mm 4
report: mm 38.8
